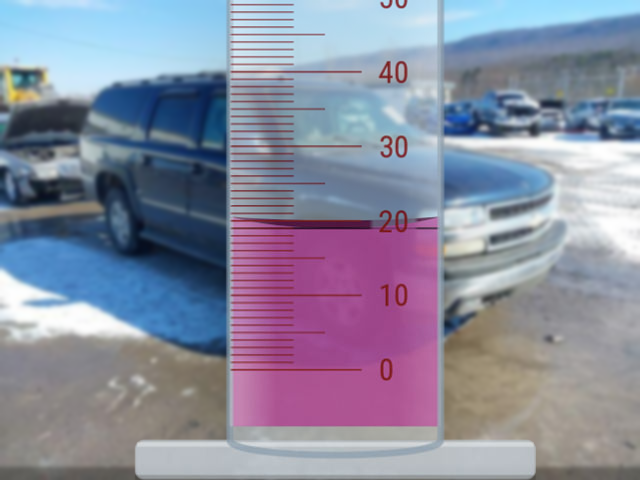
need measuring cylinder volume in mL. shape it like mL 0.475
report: mL 19
